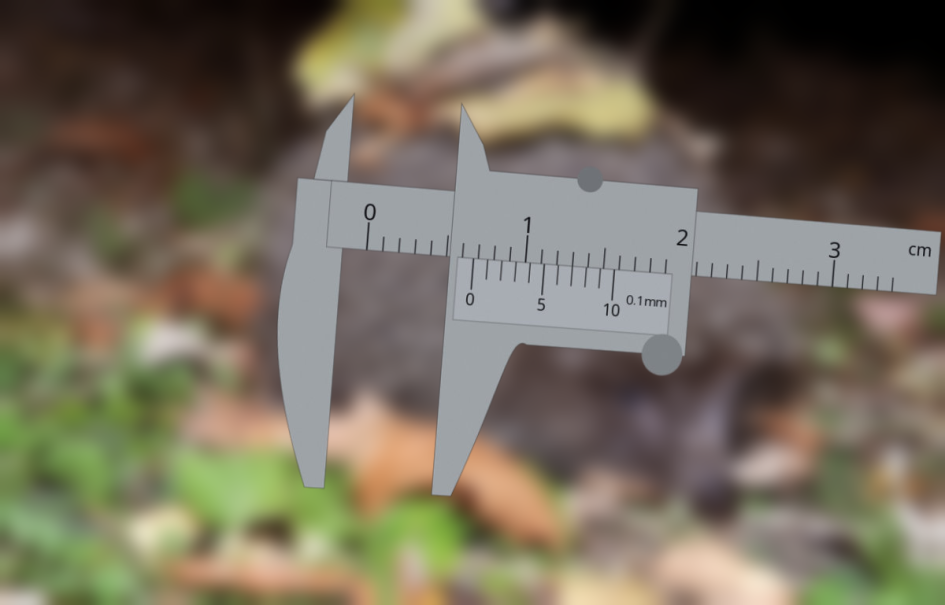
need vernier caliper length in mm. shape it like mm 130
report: mm 6.7
